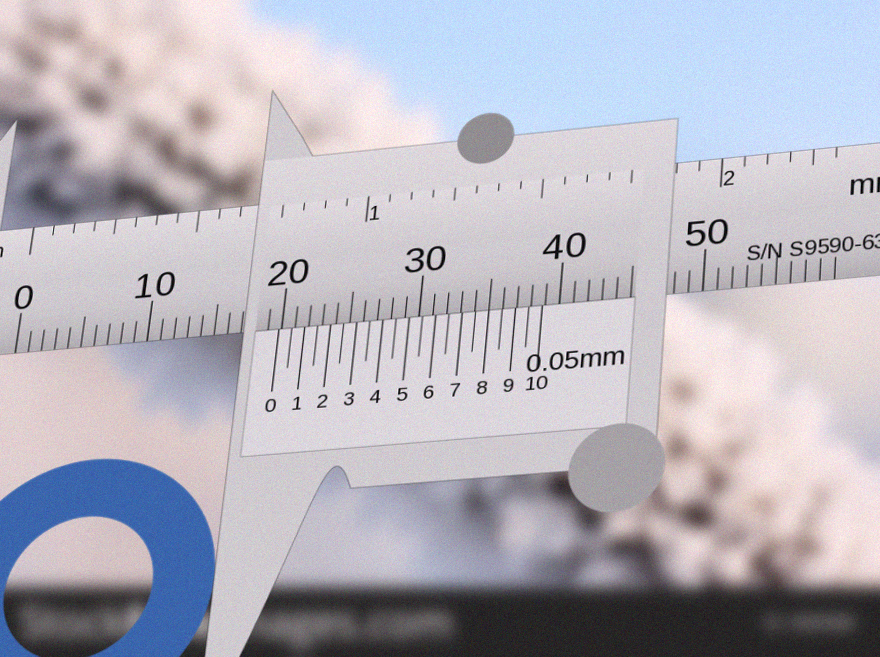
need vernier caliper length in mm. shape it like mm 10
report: mm 19.8
